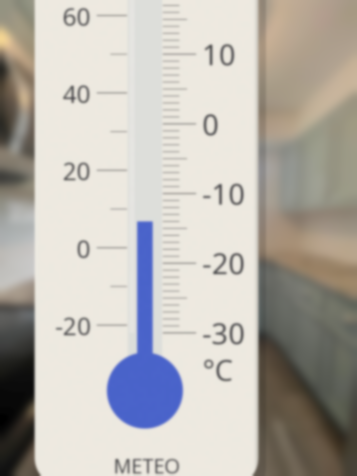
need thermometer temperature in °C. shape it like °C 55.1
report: °C -14
